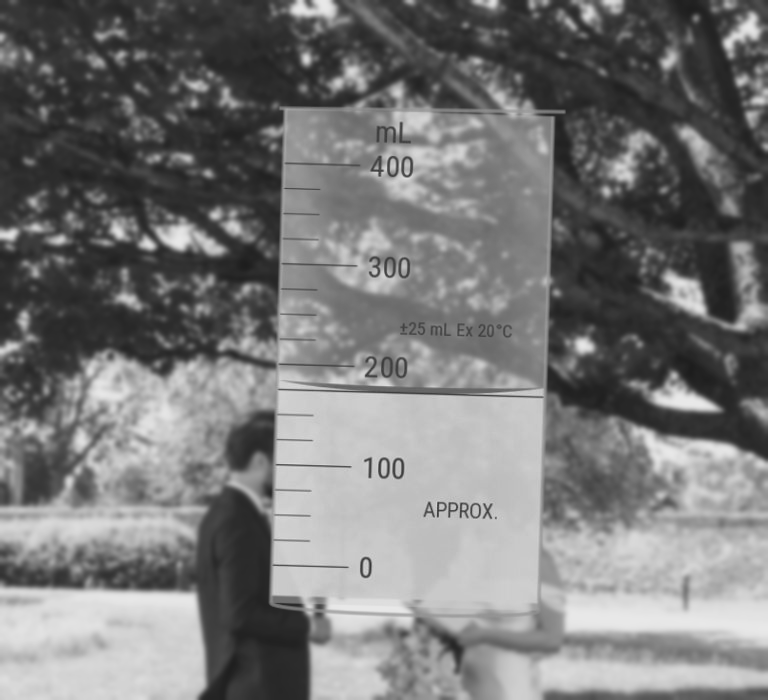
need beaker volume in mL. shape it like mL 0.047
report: mL 175
